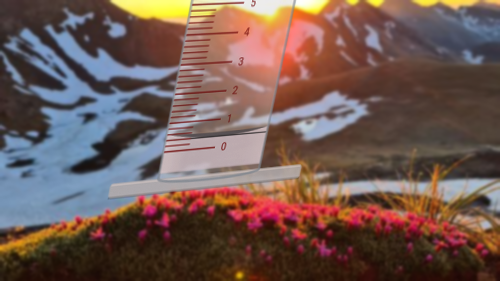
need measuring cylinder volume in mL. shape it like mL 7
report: mL 0.4
